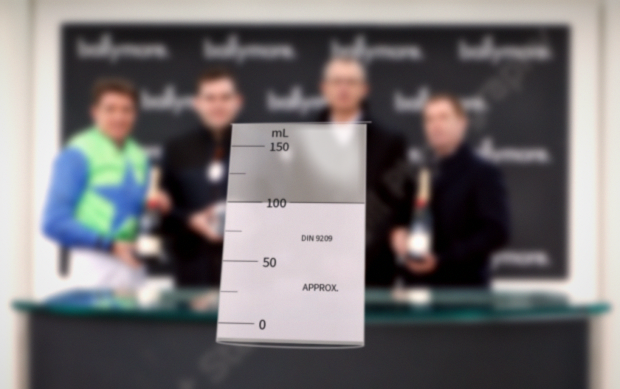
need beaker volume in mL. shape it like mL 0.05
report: mL 100
